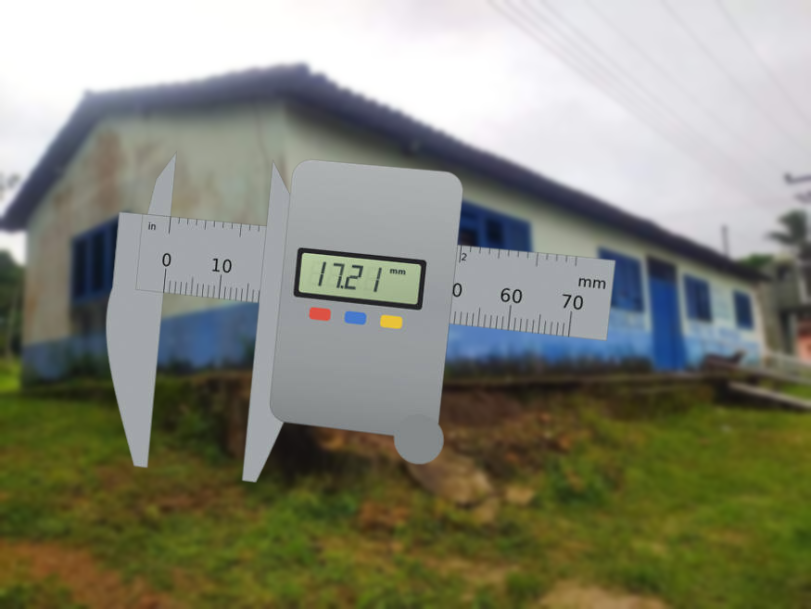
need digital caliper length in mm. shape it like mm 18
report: mm 17.21
